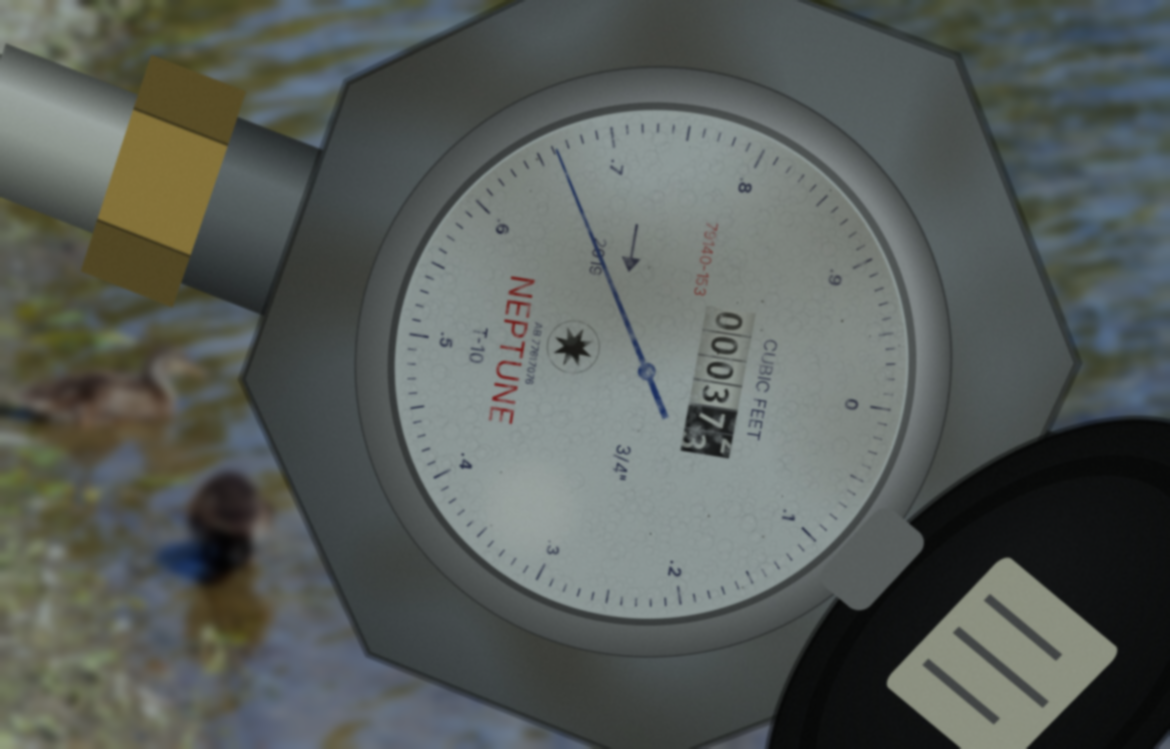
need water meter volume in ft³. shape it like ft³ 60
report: ft³ 372.66
